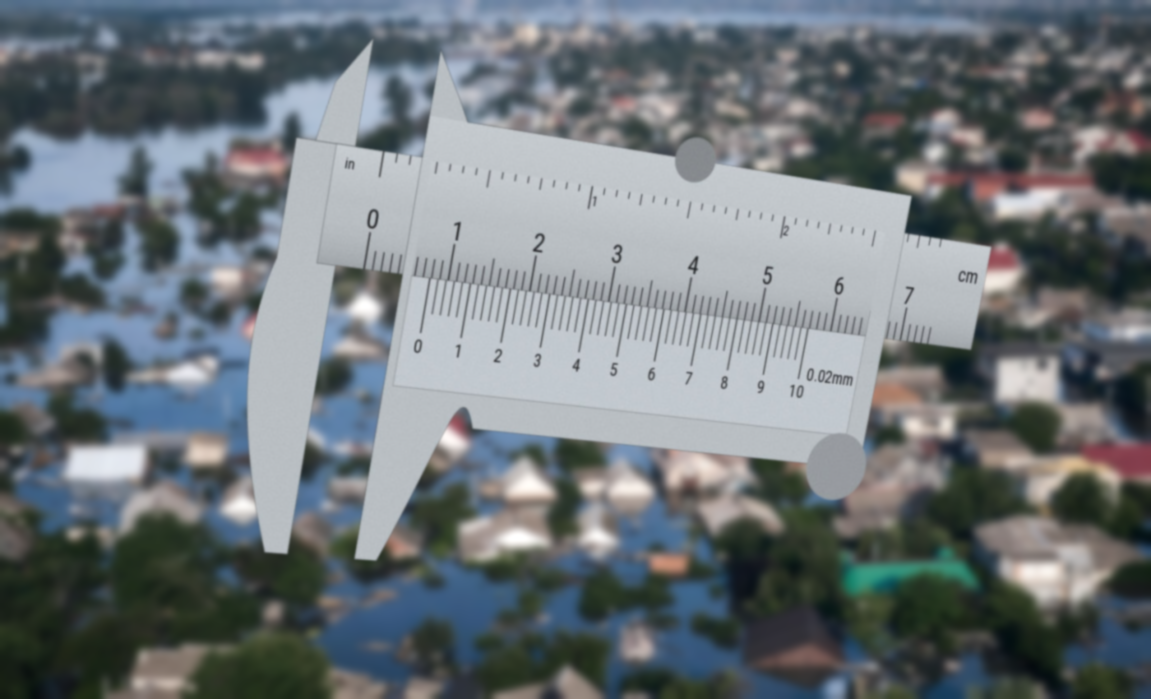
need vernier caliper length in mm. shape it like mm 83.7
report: mm 7.8
